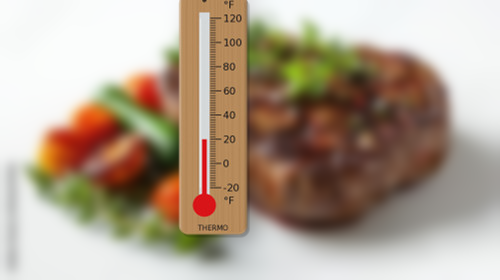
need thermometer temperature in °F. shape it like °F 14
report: °F 20
